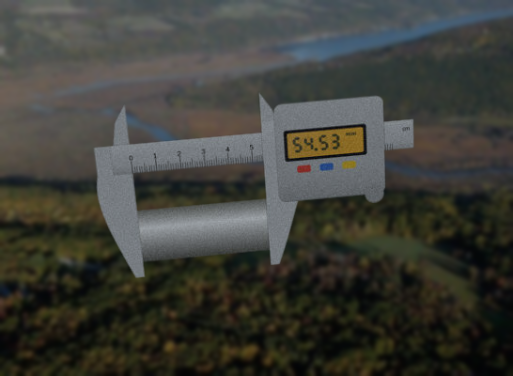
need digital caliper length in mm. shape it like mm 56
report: mm 54.53
